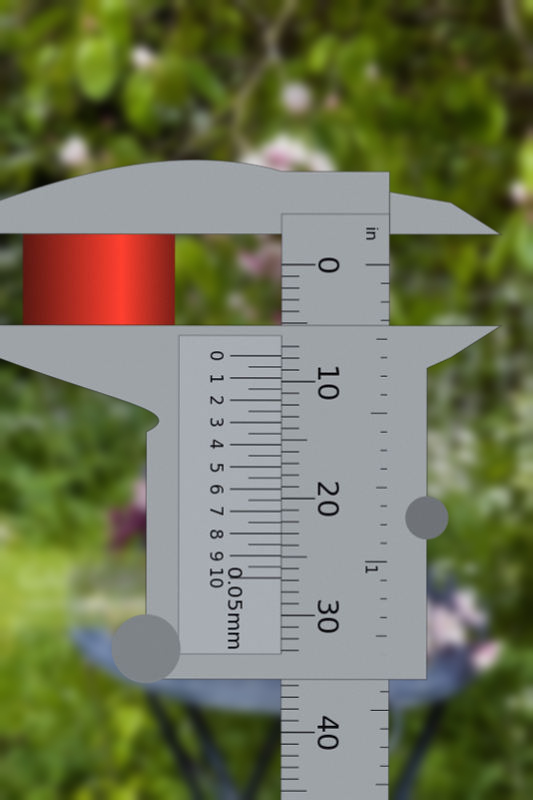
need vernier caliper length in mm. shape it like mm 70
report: mm 7.8
